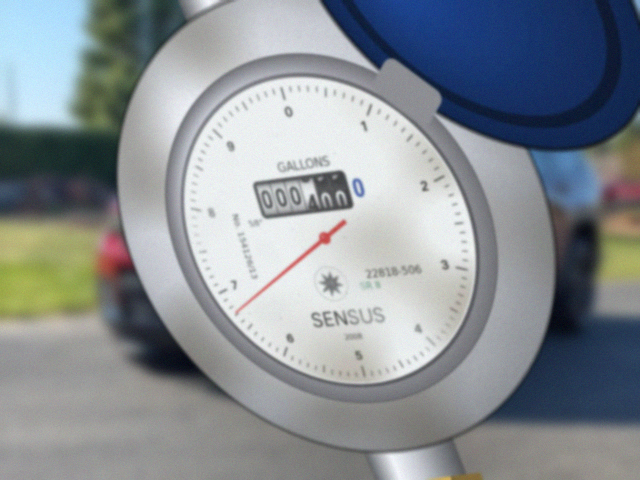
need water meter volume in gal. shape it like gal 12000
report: gal 3996.7
